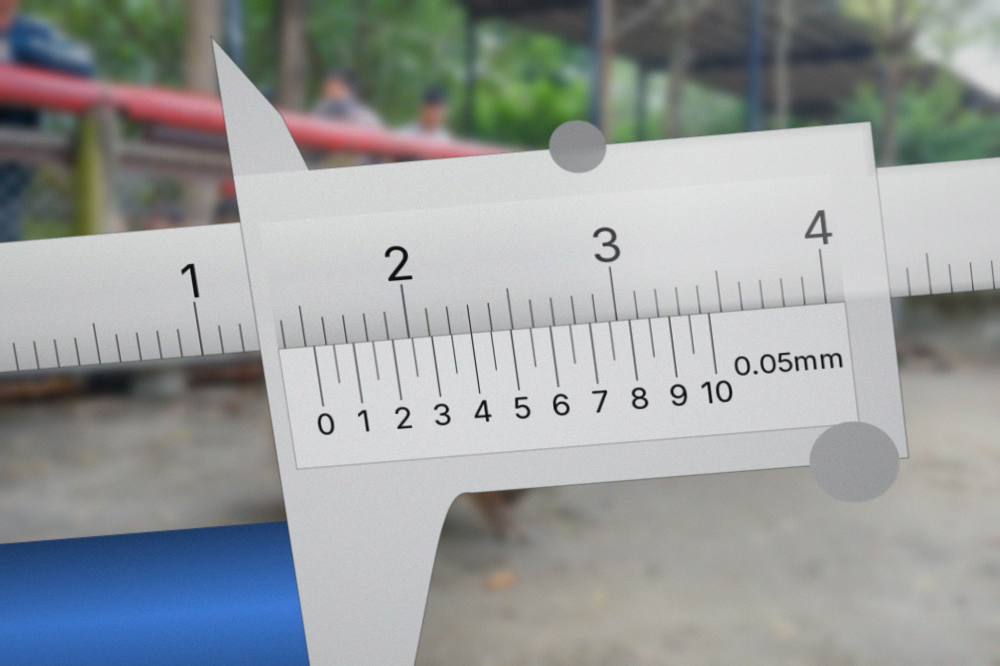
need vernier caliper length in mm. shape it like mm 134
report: mm 15.4
